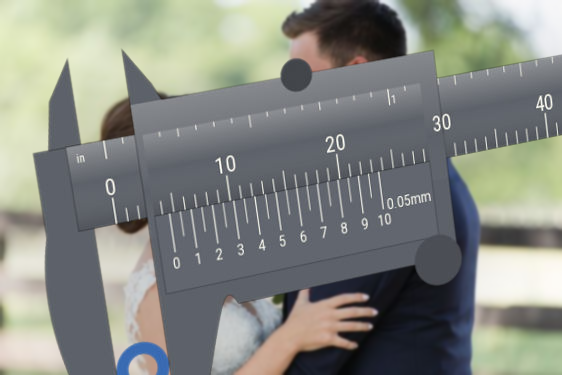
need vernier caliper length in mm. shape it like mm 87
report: mm 4.6
